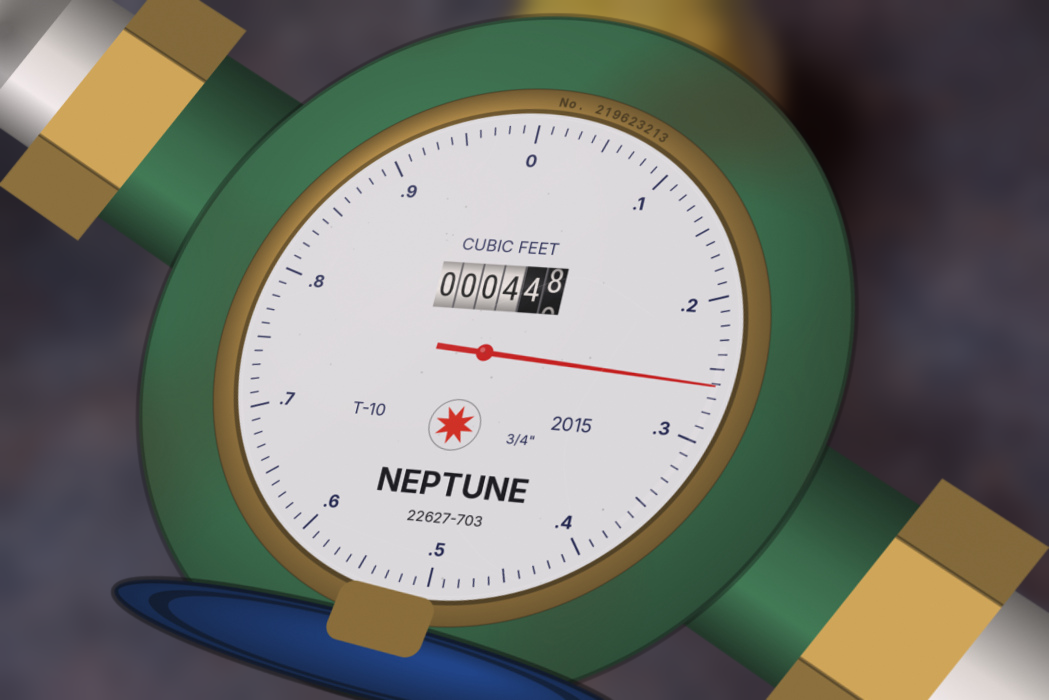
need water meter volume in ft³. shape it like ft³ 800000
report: ft³ 448.26
